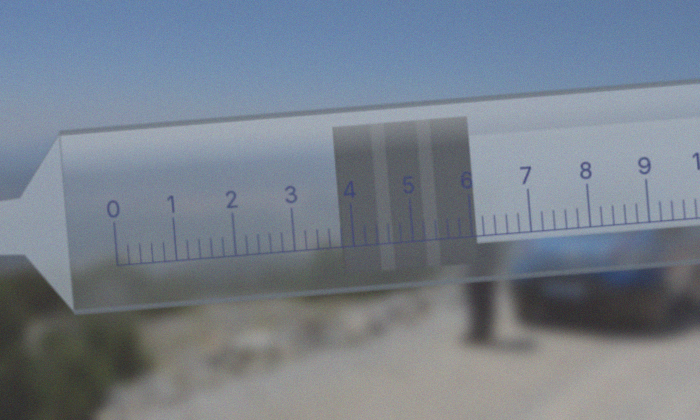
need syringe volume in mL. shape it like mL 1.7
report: mL 3.8
